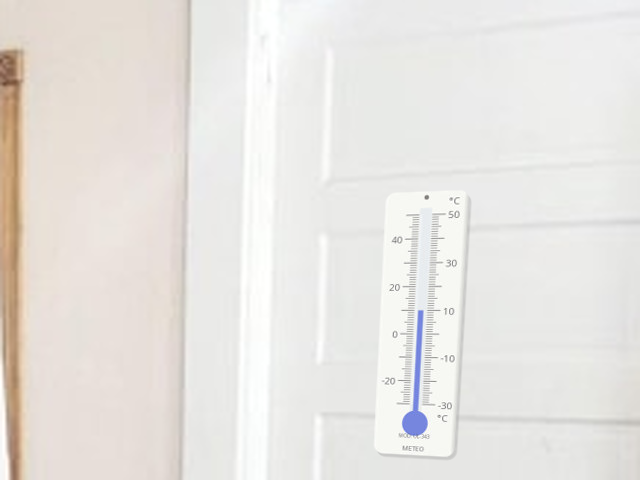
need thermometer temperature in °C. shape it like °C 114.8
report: °C 10
